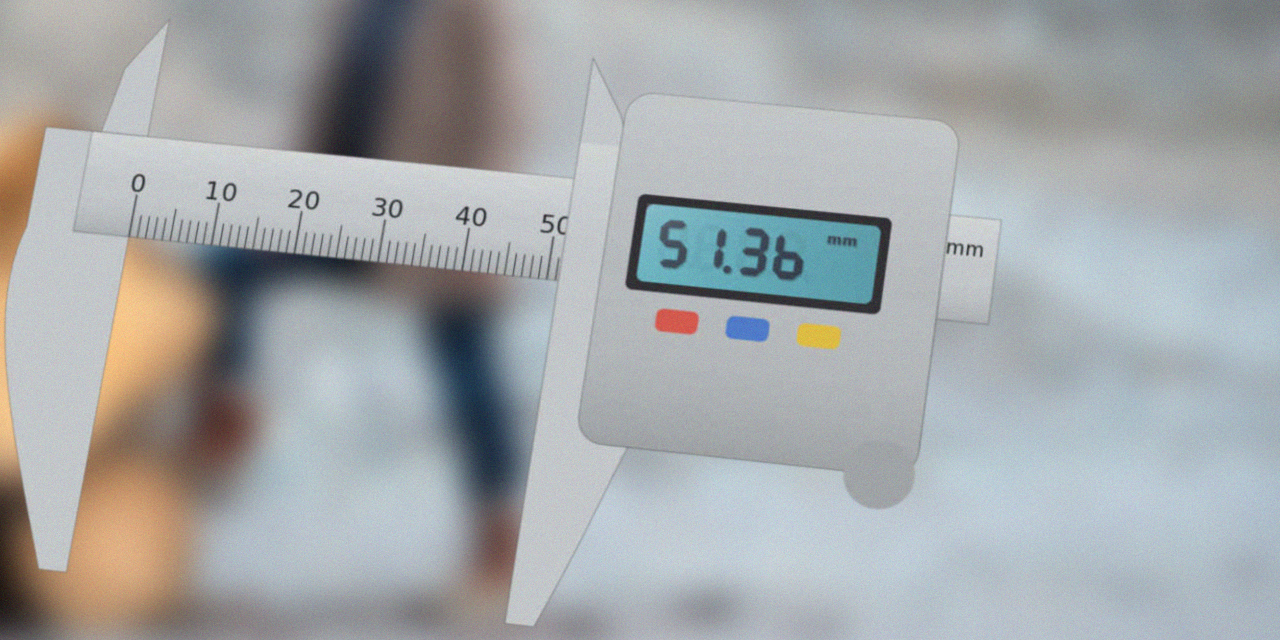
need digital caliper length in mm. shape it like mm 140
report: mm 51.36
